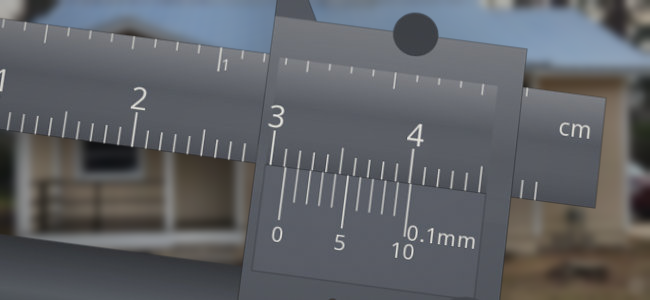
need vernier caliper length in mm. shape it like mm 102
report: mm 31.1
